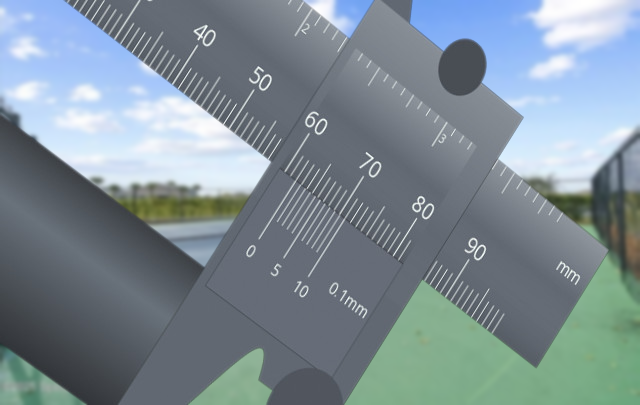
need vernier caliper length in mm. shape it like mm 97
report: mm 62.0
